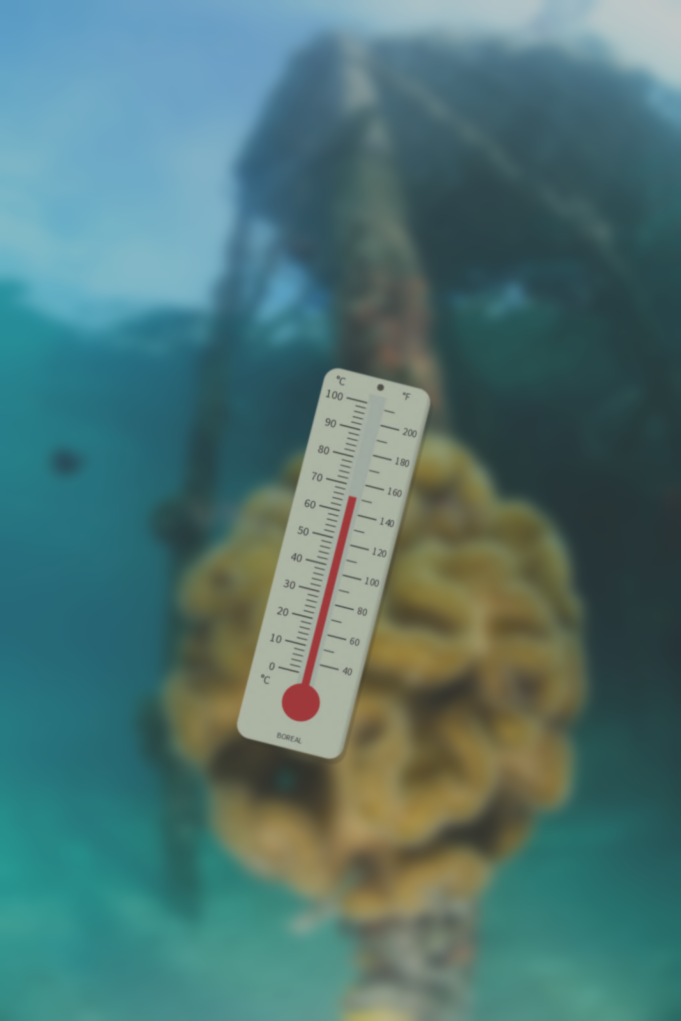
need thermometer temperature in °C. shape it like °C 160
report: °C 66
